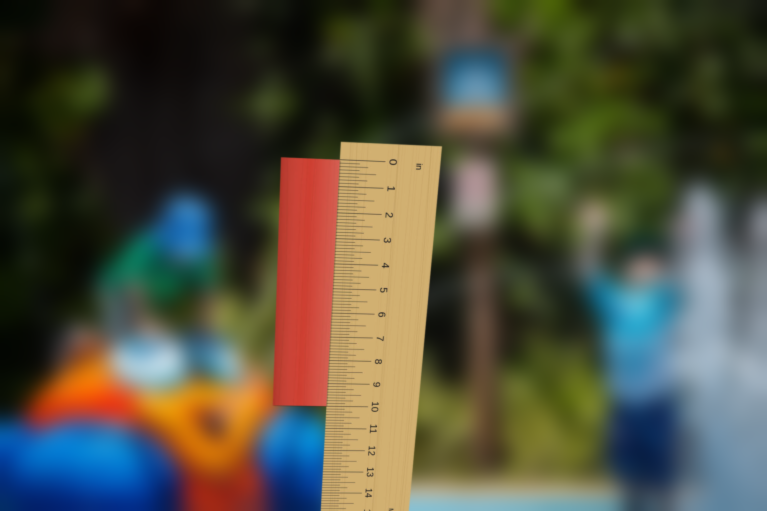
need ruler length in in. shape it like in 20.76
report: in 10
